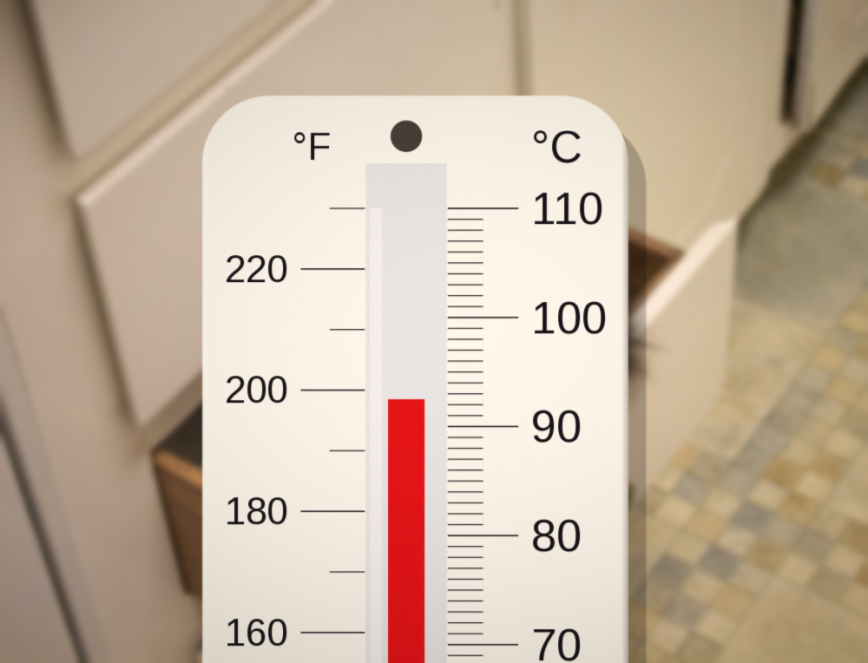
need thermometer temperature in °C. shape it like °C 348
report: °C 92.5
